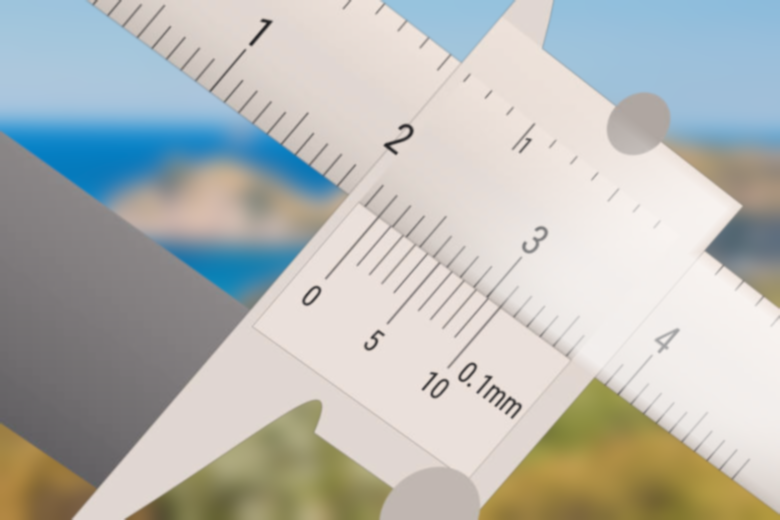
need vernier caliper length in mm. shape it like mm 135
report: mm 22.0
